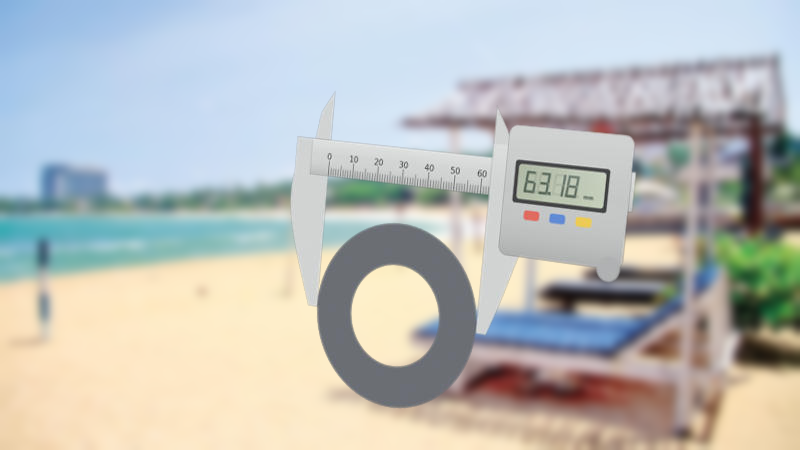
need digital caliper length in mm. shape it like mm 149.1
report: mm 63.18
